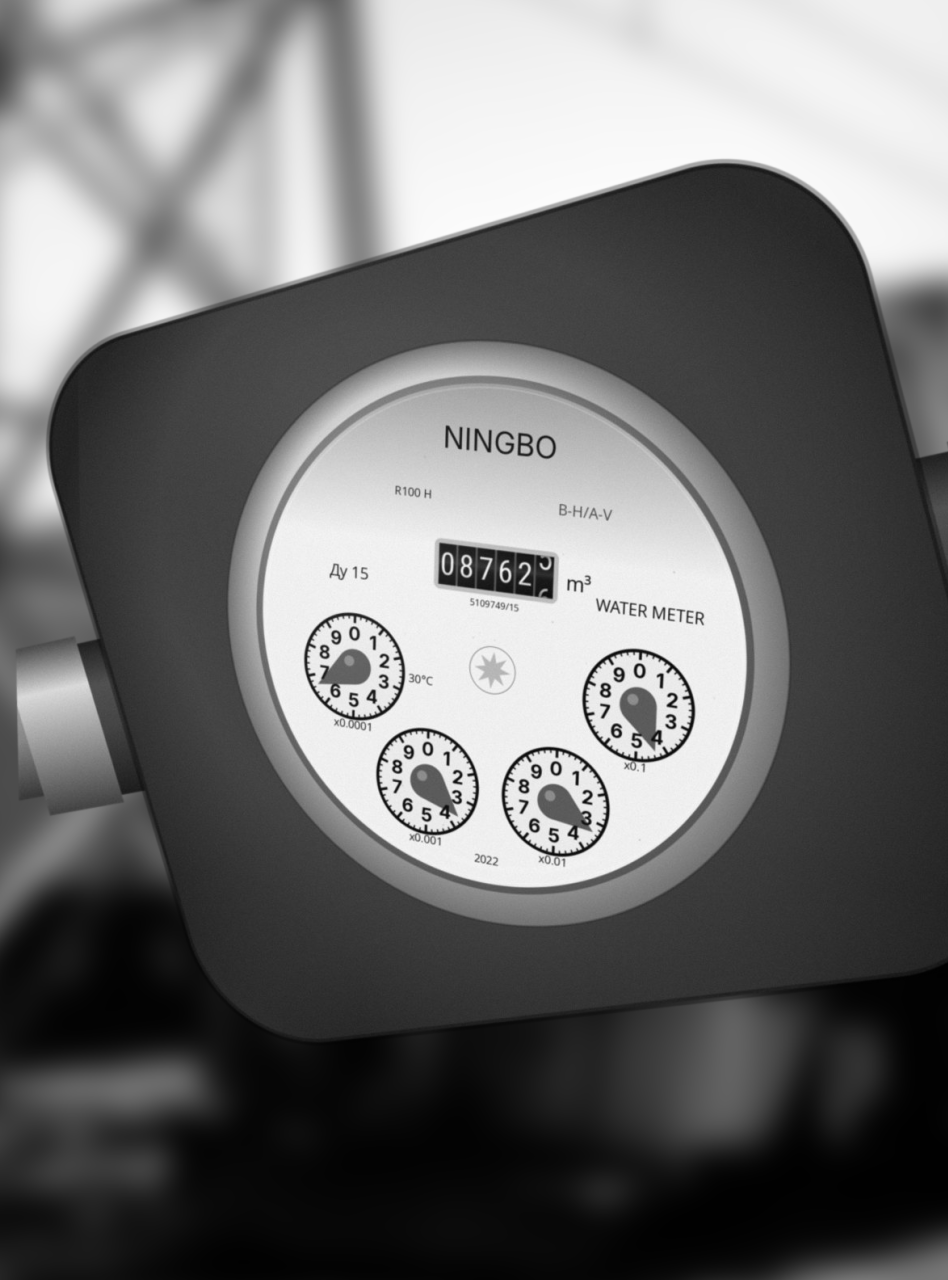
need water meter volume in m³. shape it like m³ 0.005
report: m³ 87625.4336
